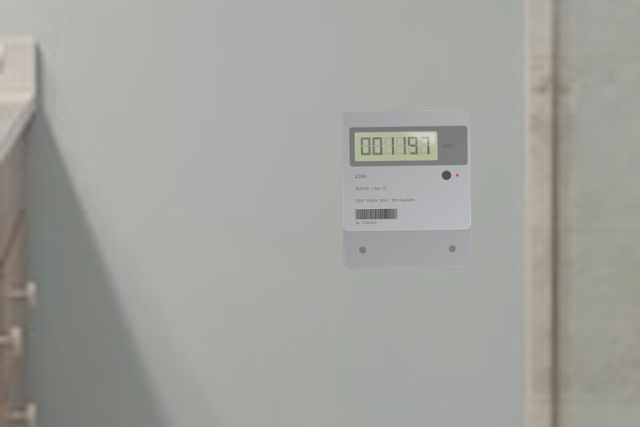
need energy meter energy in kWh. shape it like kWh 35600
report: kWh 1197
